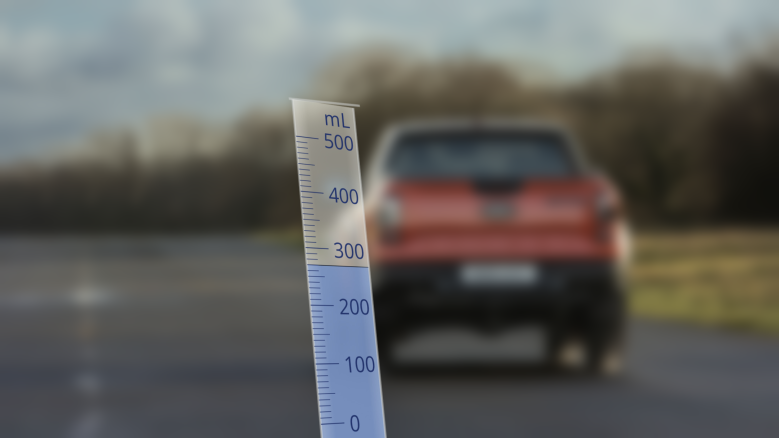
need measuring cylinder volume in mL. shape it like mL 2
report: mL 270
